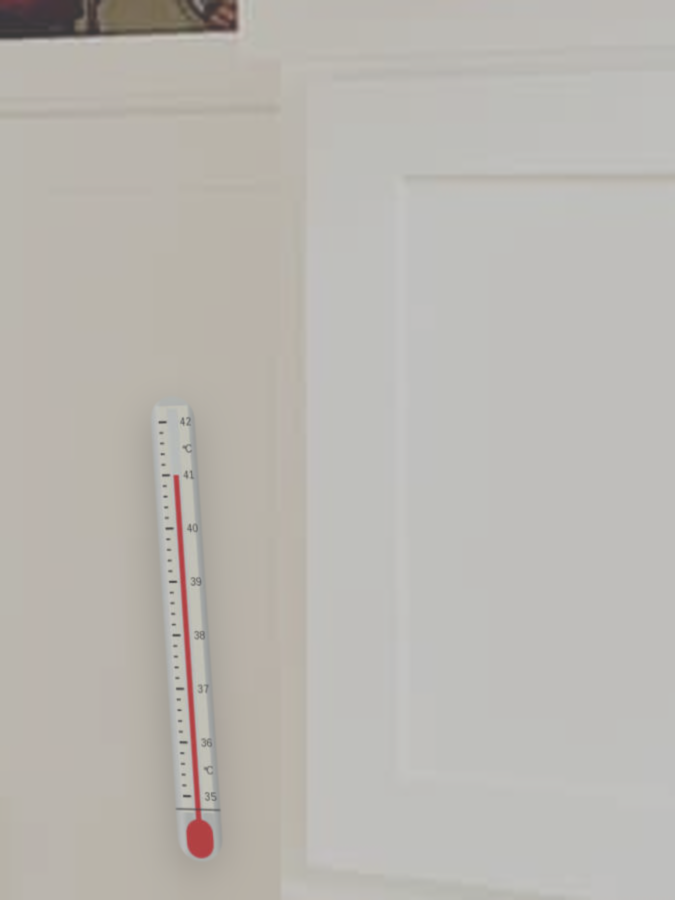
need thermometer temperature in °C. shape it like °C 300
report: °C 41
